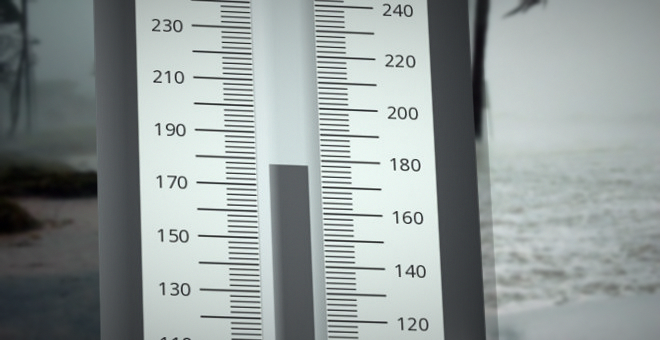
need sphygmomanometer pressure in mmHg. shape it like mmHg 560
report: mmHg 178
